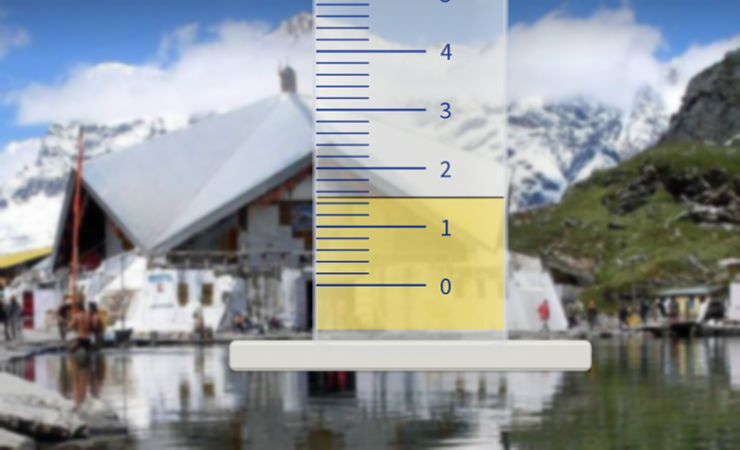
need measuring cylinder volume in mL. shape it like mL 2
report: mL 1.5
